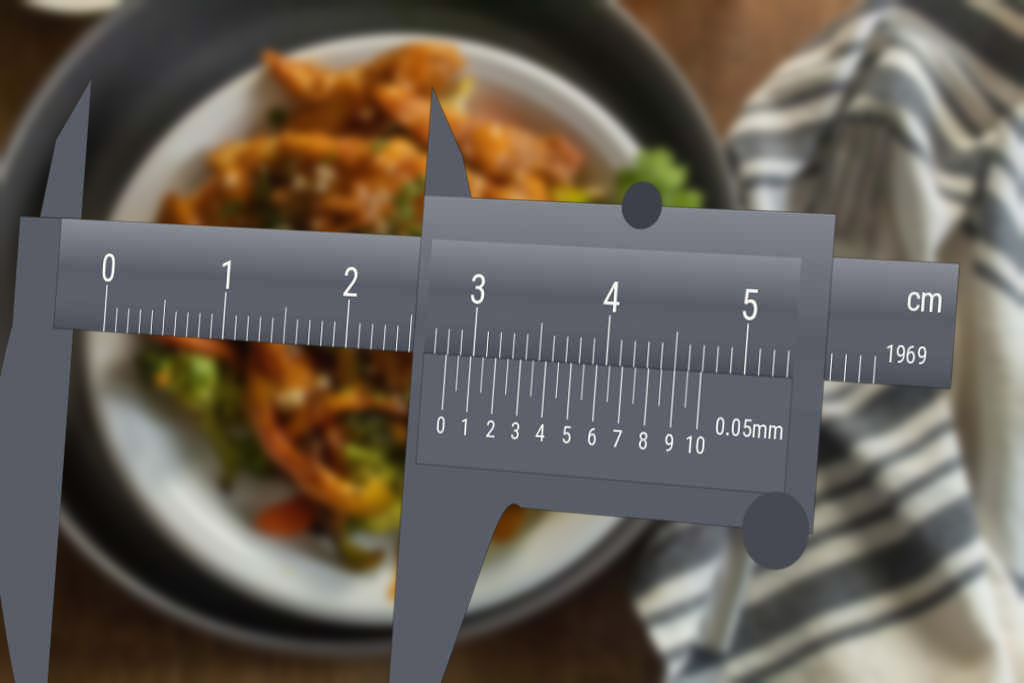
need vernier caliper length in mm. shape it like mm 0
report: mm 27.9
